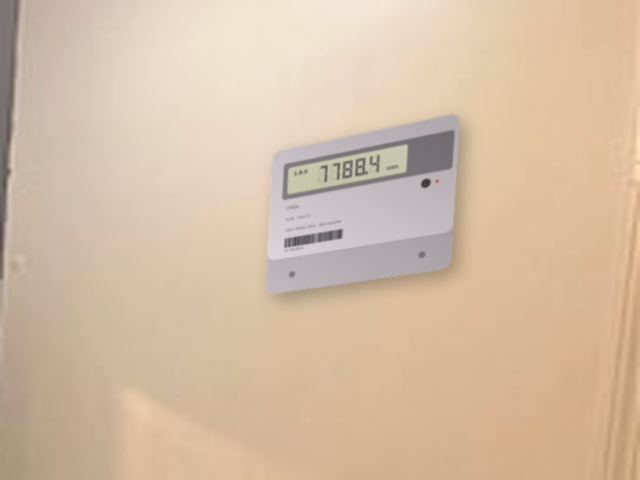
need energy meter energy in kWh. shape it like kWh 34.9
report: kWh 7788.4
